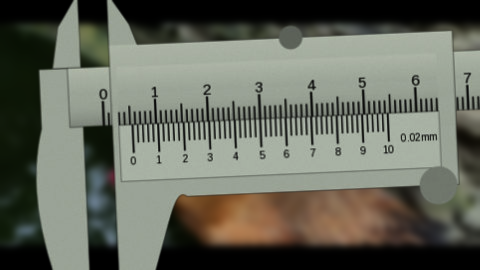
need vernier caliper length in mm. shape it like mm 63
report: mm 5.5
